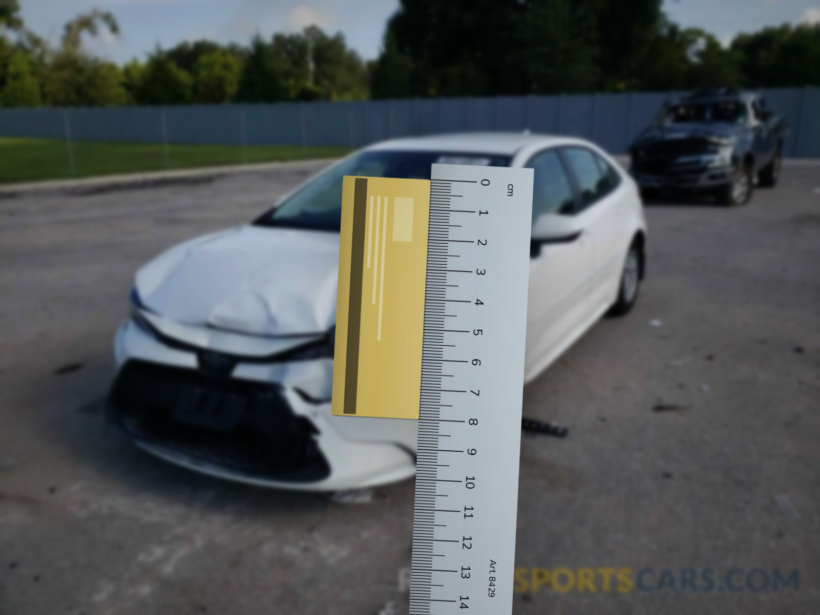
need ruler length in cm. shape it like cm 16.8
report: cm 8
